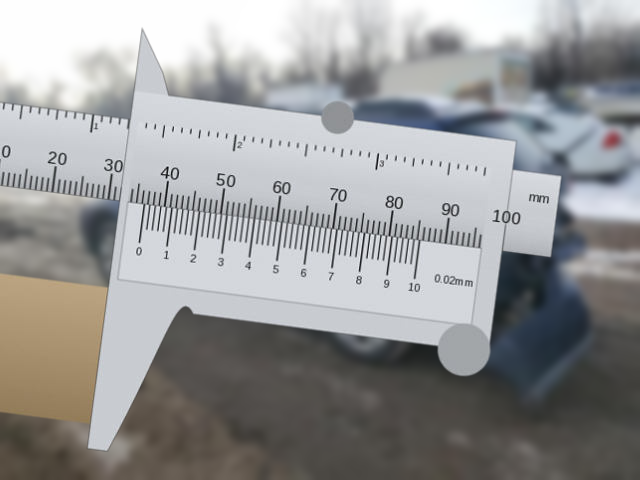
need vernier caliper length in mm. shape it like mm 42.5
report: mm 36.4
